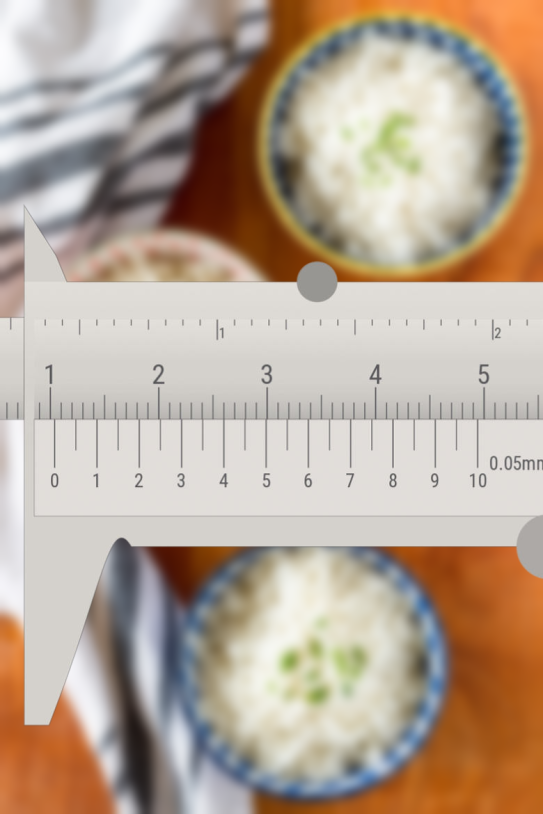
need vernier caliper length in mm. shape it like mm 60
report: mm 10.4
